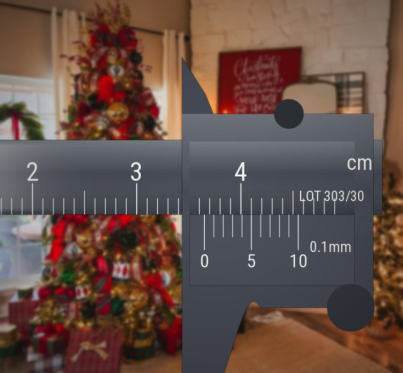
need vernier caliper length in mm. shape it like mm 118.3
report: mm 36.5
